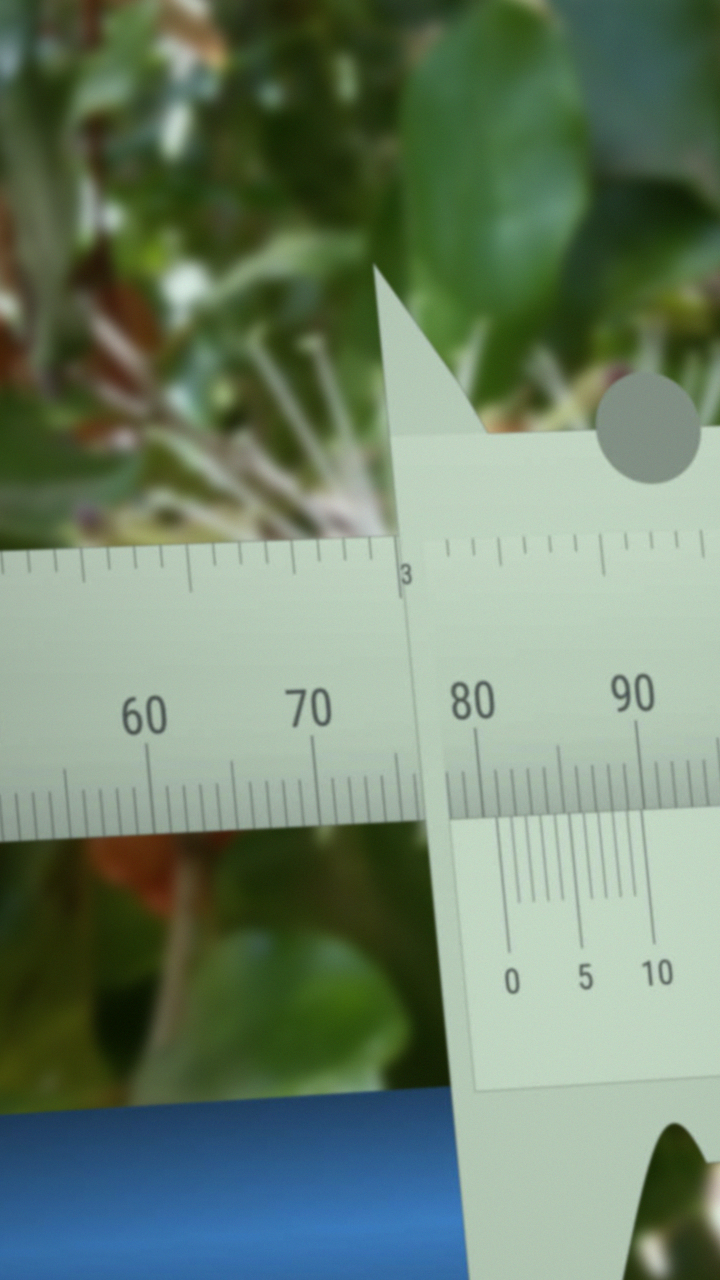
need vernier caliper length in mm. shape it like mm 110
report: mm 80.8
